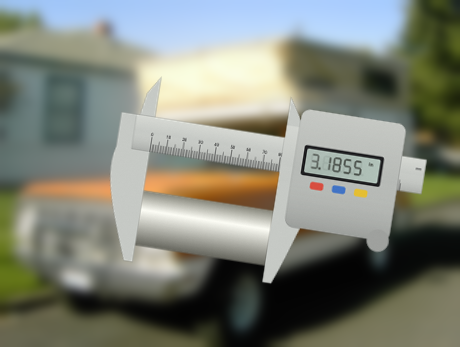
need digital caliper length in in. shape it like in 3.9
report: in 3.1855
